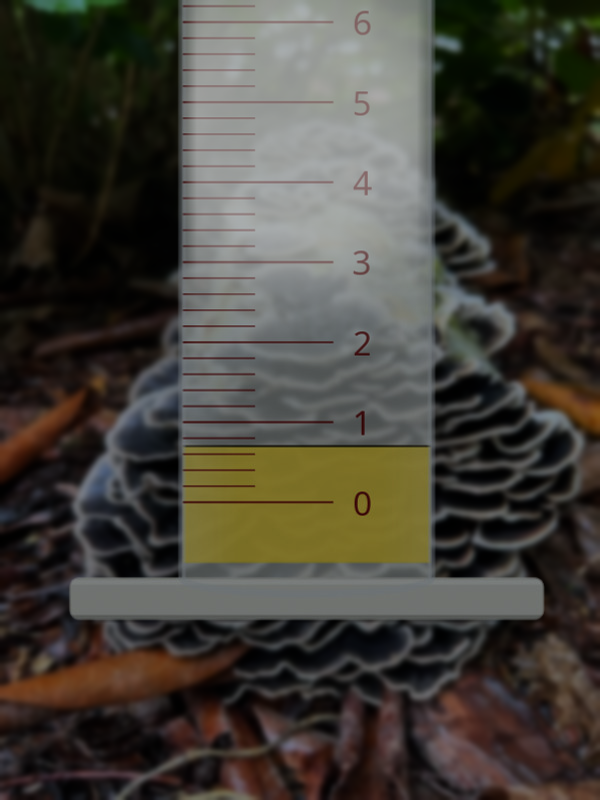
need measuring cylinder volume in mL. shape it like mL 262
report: mL 0.7
